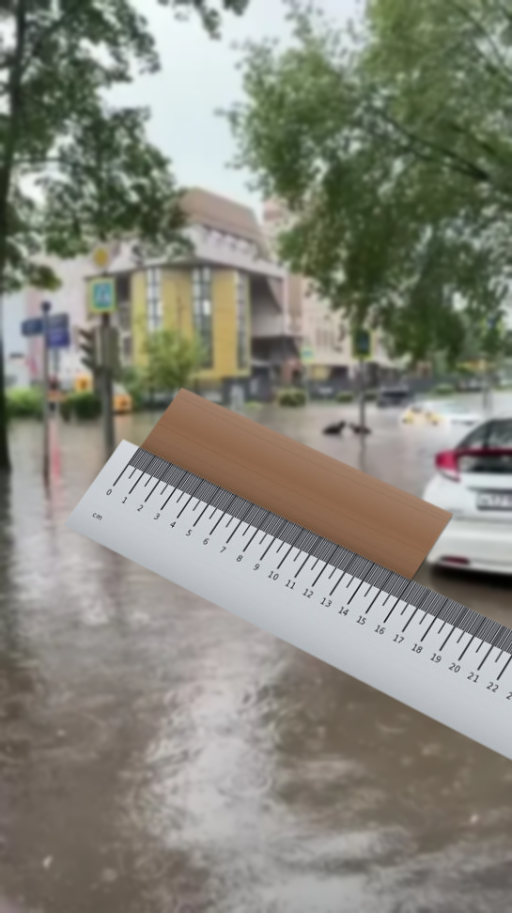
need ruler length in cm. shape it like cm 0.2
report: cm 16
